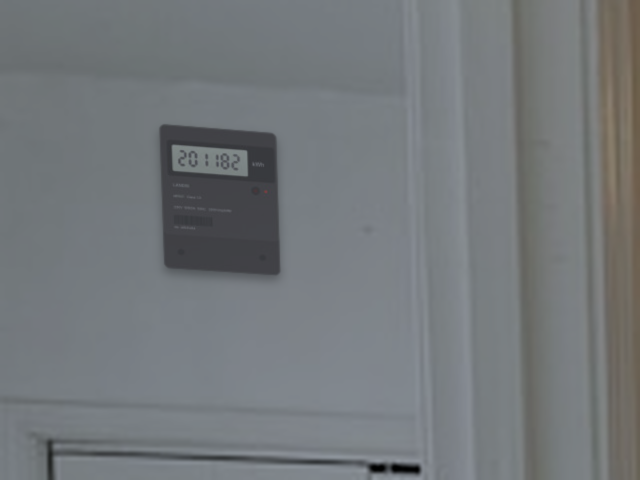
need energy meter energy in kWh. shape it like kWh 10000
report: kWh 201182
